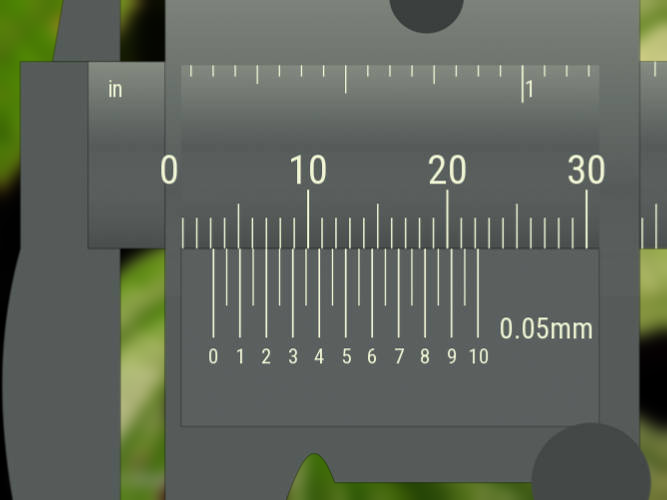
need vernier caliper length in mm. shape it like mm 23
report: mm 3.2
